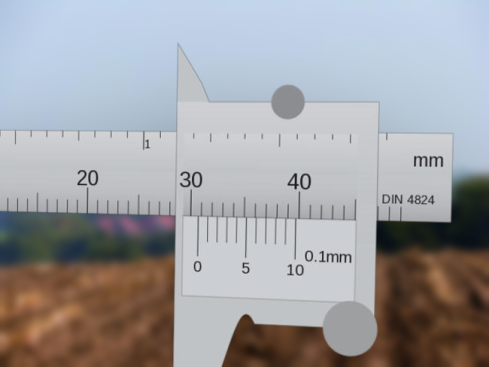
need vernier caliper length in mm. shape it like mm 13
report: mm 30.7
